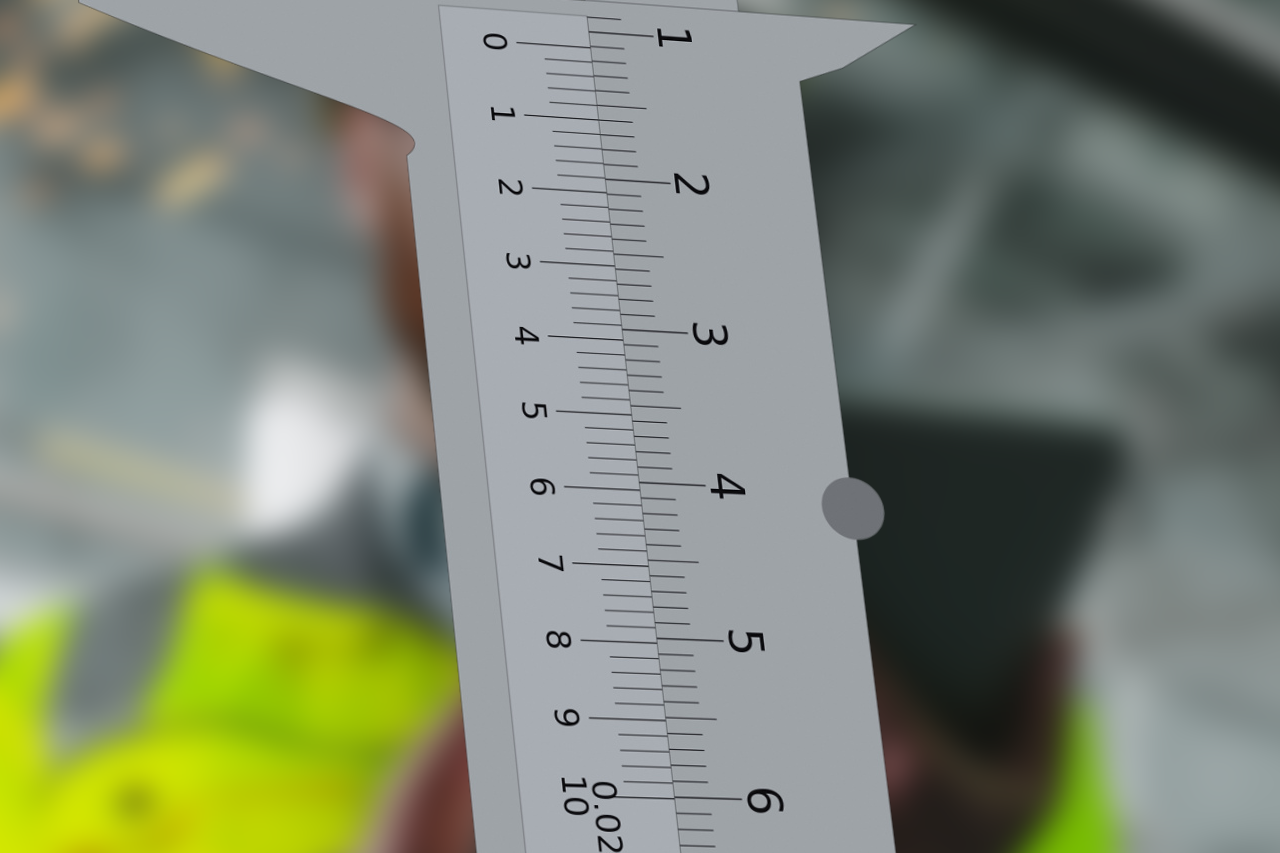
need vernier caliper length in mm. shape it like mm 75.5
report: mm 11.1
